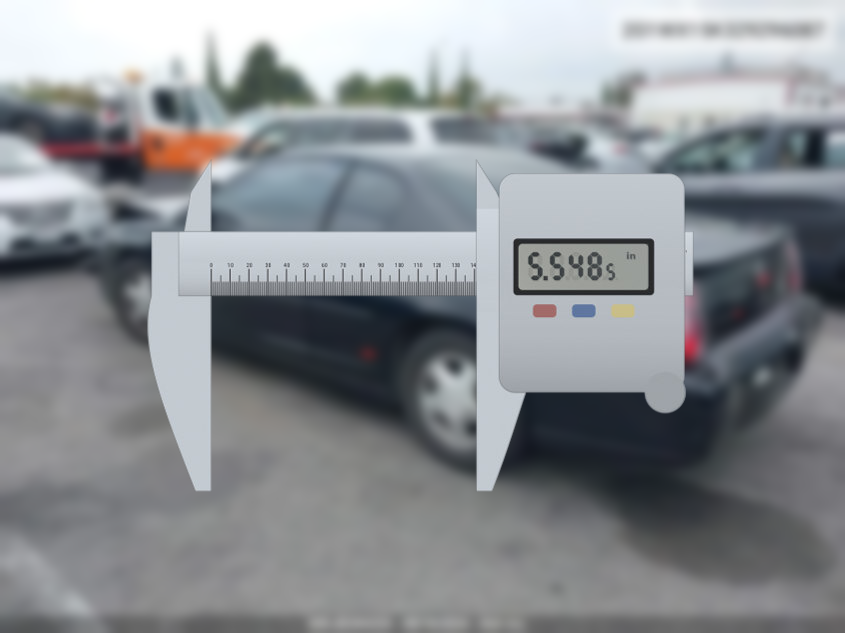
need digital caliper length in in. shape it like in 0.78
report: in 5.5485
